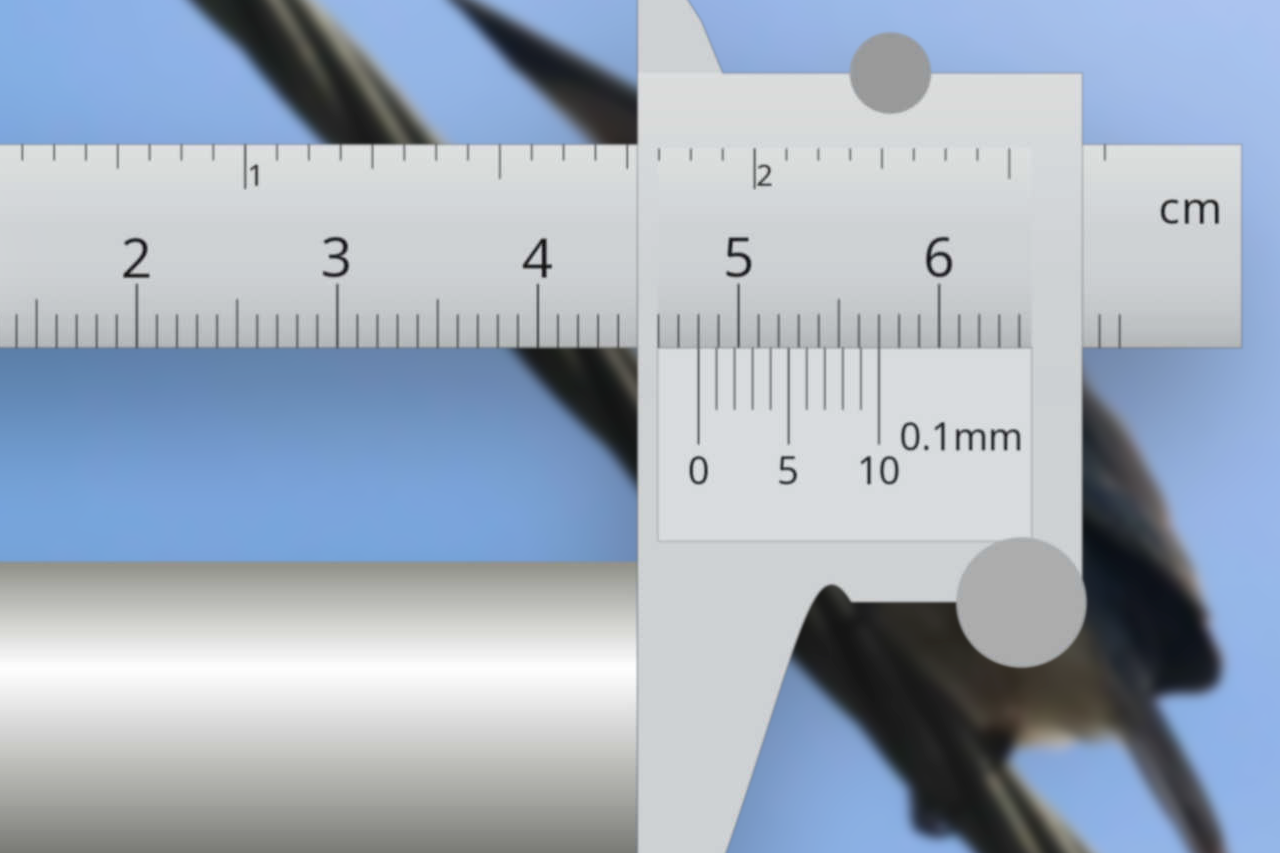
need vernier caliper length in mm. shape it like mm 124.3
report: mm 48.0
